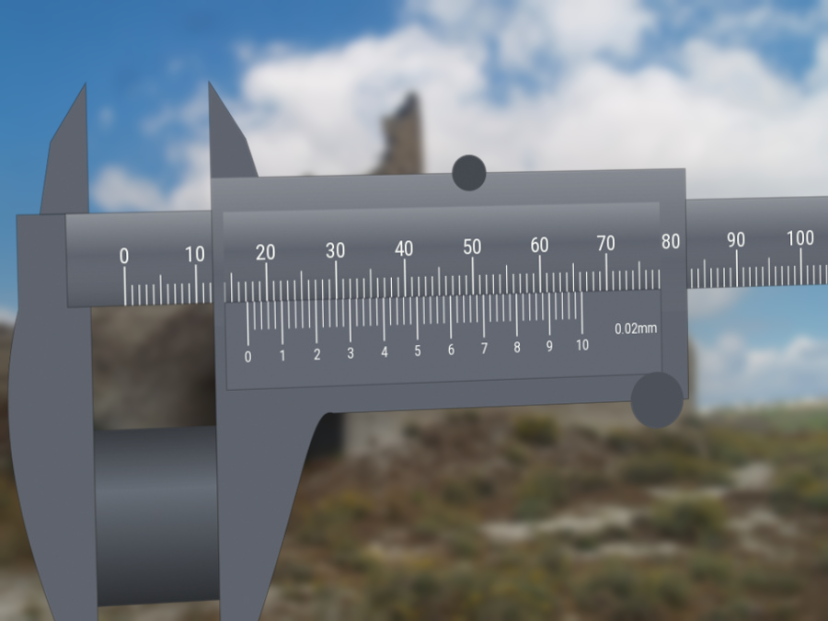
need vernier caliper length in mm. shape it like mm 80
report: mm 17.2
